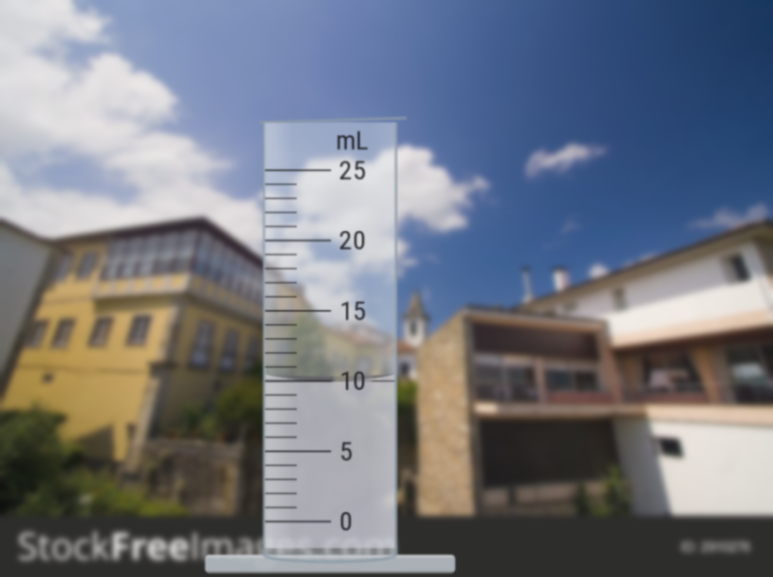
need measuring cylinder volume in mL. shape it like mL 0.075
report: mL 10
